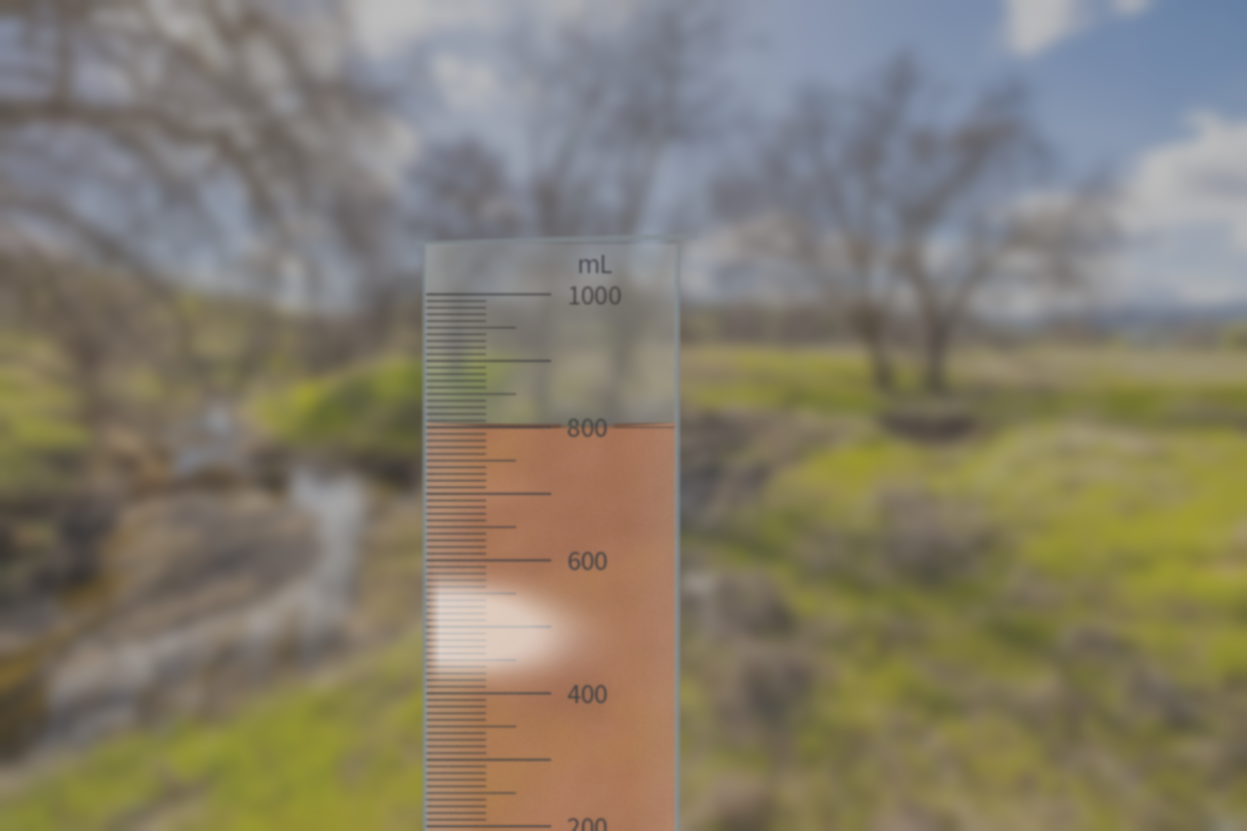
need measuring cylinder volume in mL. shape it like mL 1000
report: mL 800
